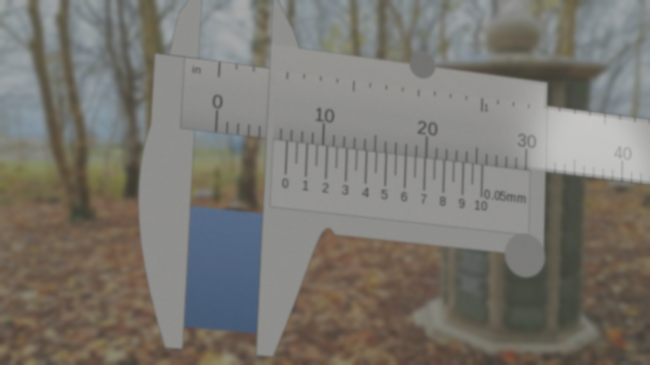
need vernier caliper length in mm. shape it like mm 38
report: mm 6.6
